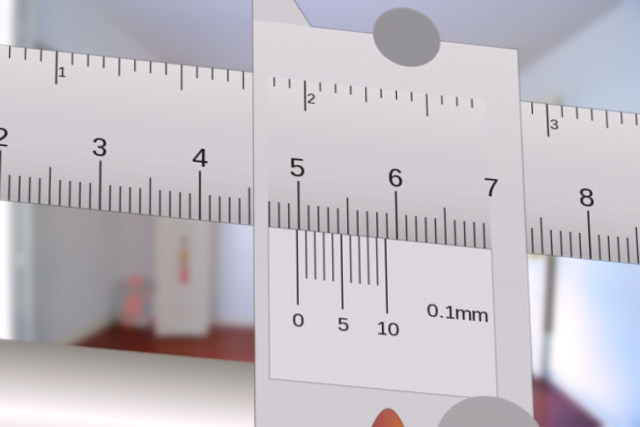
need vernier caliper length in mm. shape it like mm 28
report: mm 49.8
